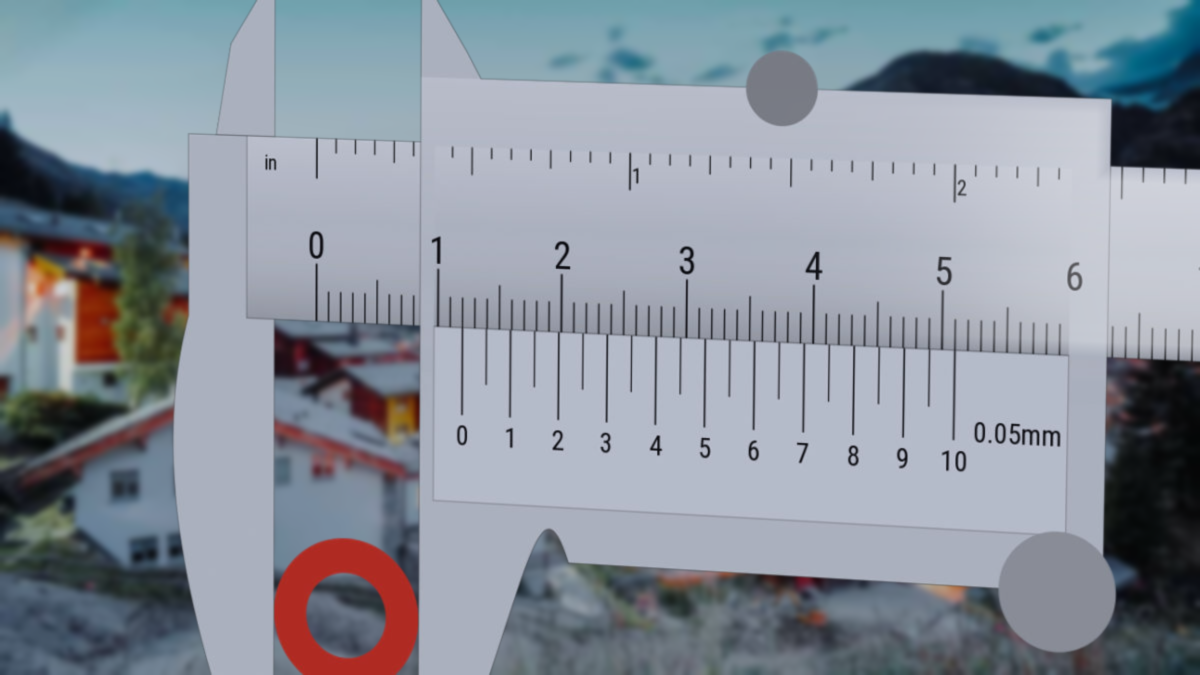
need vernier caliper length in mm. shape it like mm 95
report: mm 12.0
